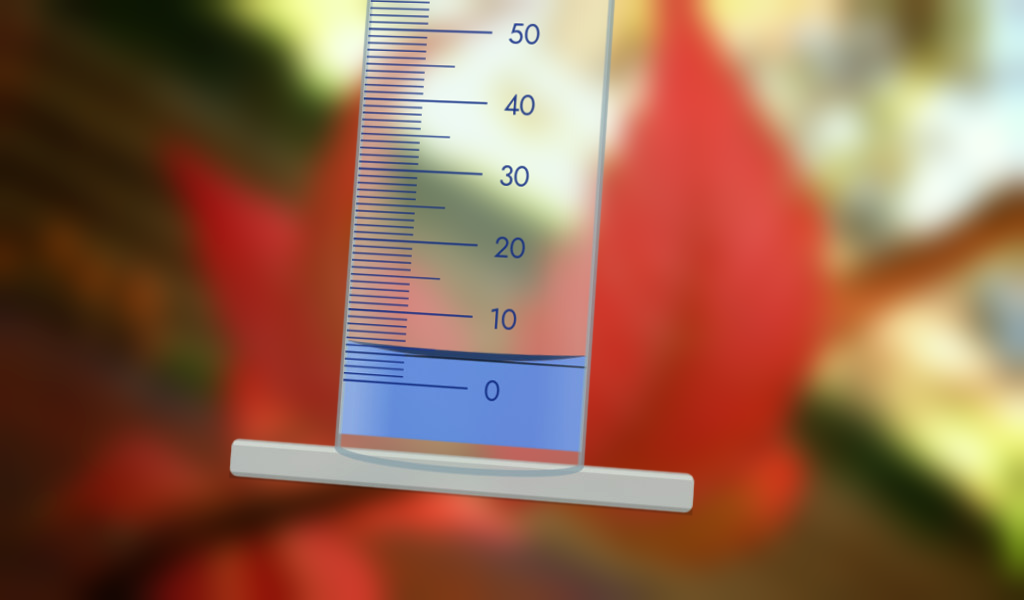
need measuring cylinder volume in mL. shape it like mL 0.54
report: mL 4
